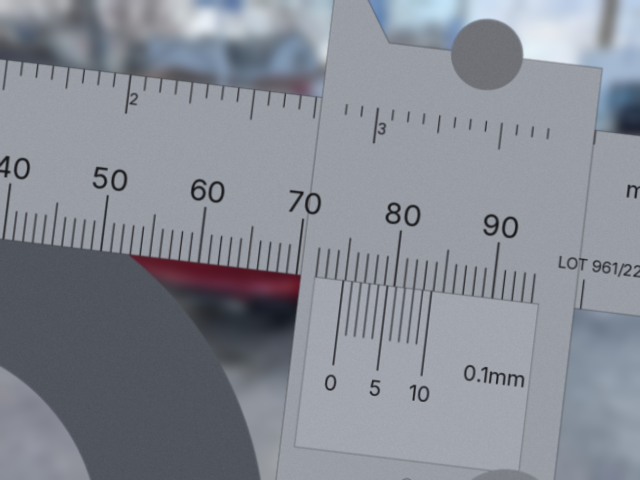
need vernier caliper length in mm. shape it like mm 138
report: mm 74.8
